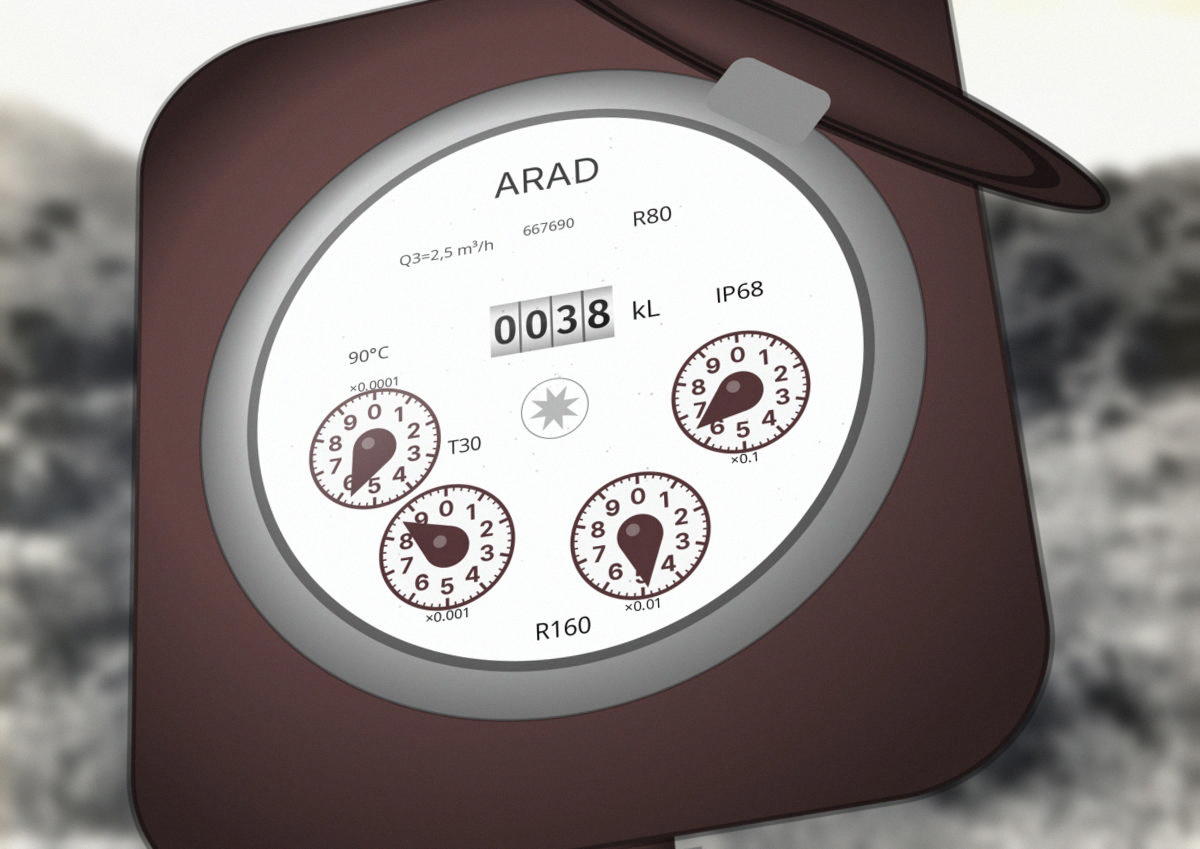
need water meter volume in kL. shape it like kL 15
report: kL 38.6485
